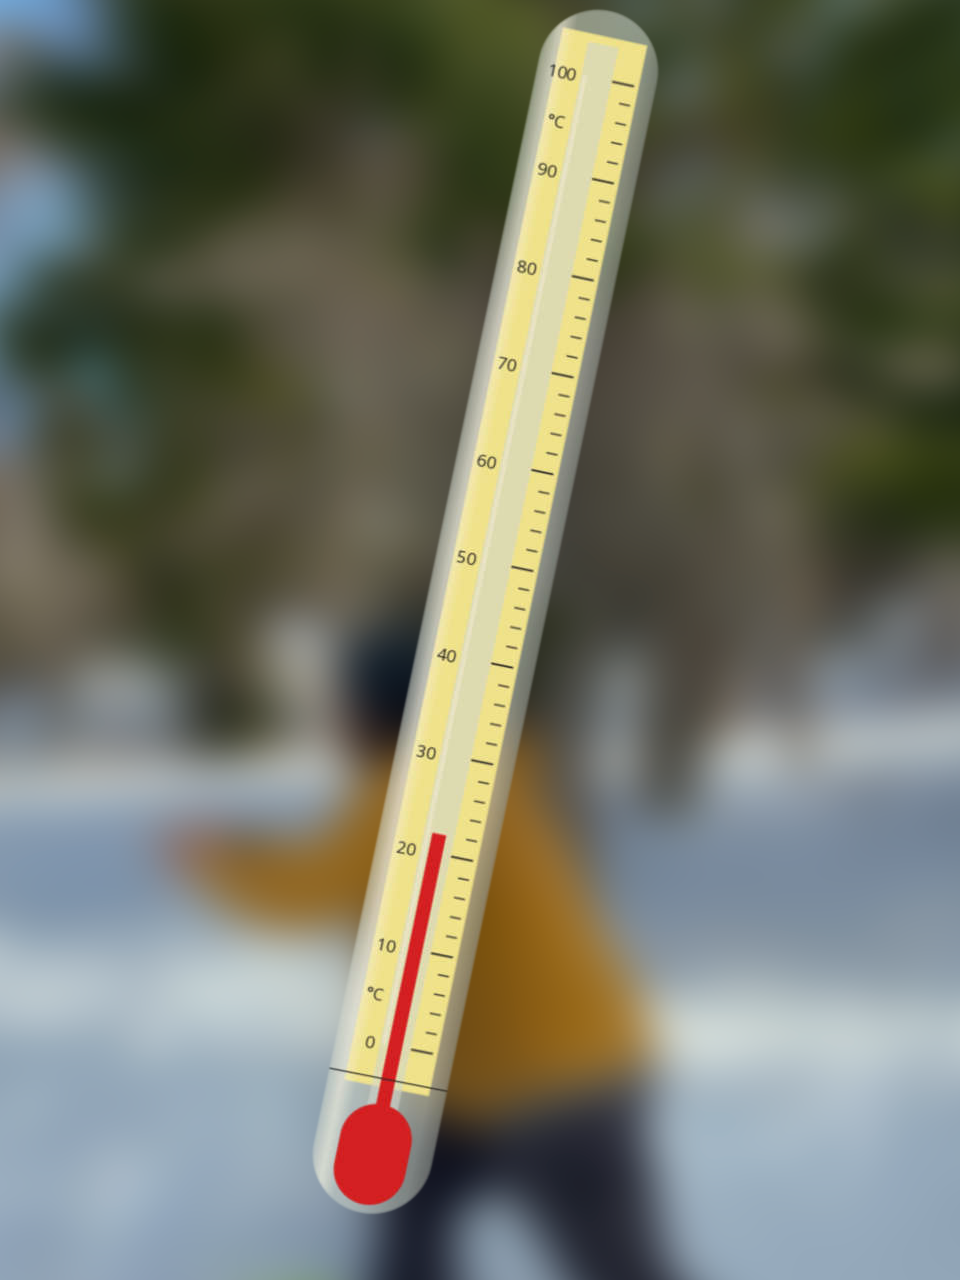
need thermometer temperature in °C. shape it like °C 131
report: °C 22
